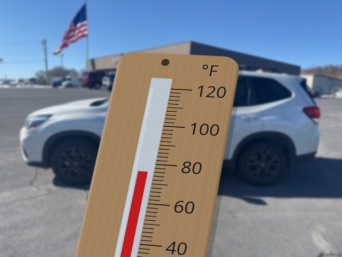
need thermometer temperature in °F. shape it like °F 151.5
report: °F 76
